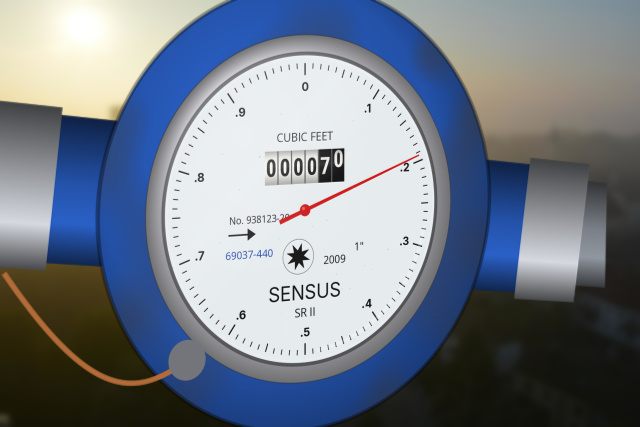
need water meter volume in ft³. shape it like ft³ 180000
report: ft³ 70.19
